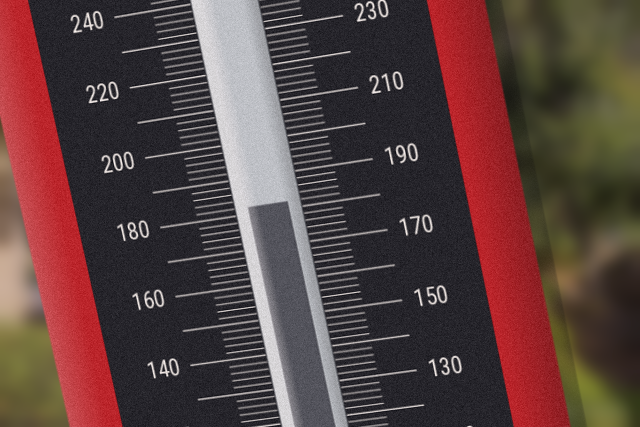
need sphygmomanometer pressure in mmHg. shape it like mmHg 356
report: mmHg 182
